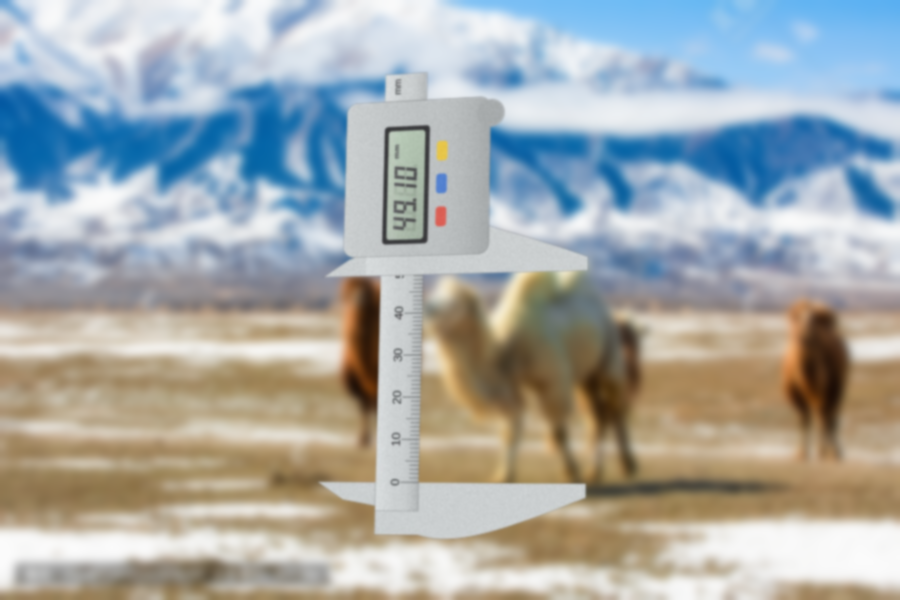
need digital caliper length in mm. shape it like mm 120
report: mm 49.10
